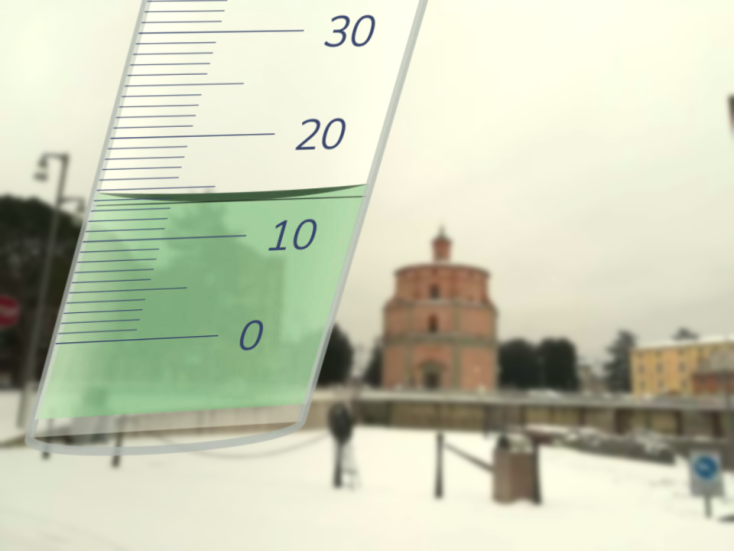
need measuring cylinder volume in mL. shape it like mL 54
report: mL 13.5
